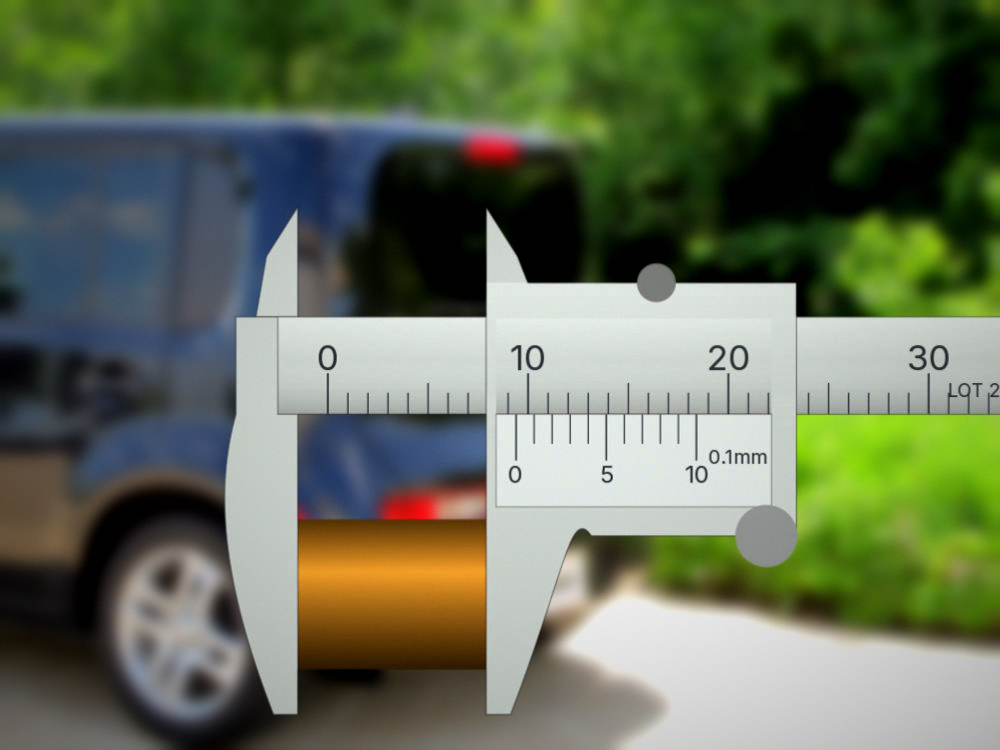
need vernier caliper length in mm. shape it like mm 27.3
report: mm 9.4
